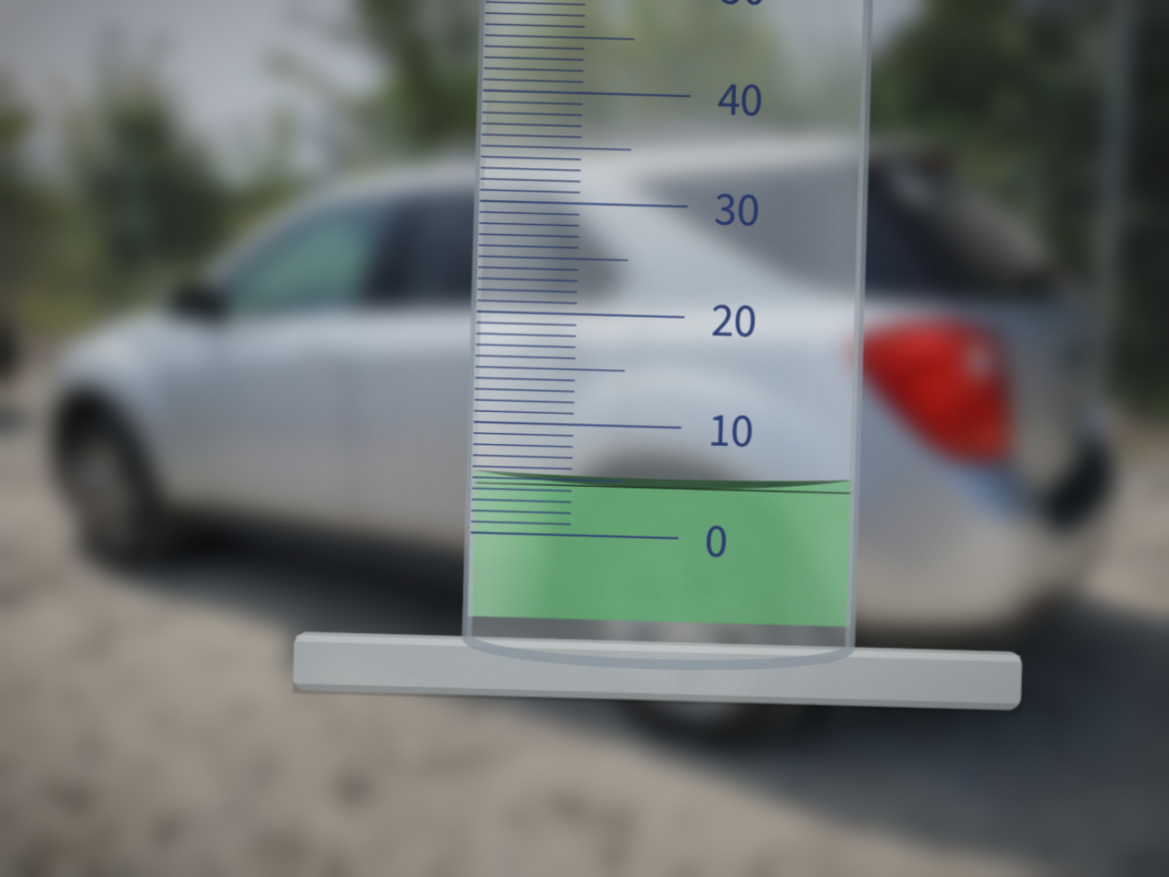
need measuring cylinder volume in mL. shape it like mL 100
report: mL 4.5
